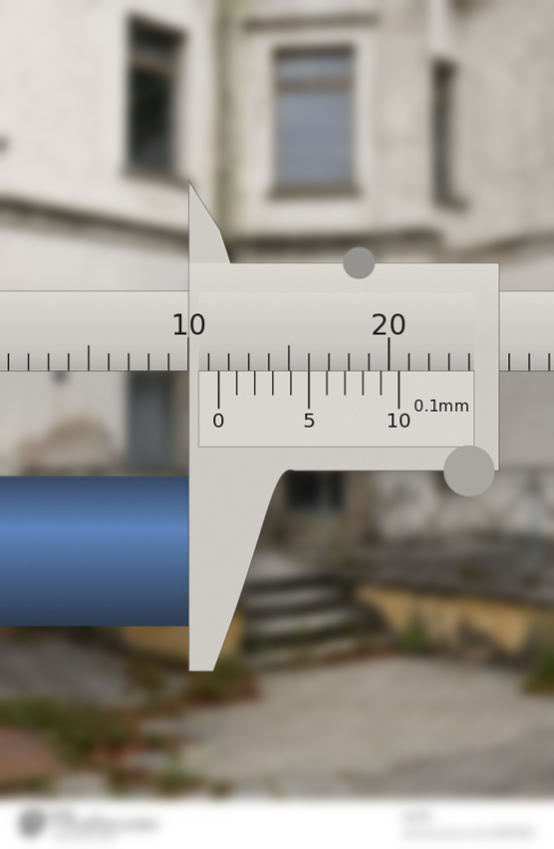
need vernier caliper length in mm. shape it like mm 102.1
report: mm 11.5
